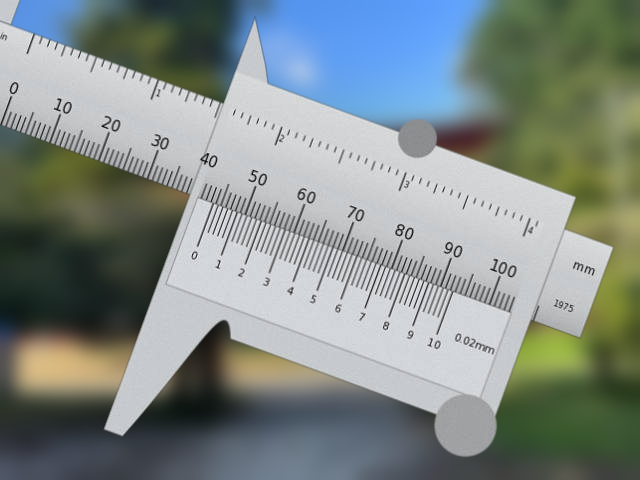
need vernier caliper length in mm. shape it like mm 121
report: mm 43.5
